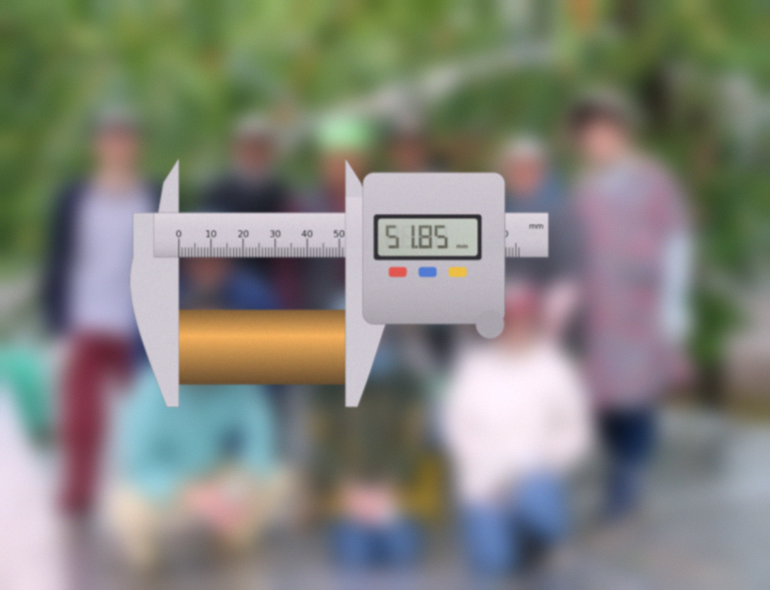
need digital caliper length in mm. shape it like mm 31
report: mm 51.85
